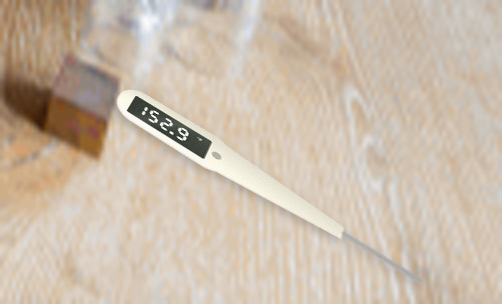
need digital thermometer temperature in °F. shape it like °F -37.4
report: °F 152.9
